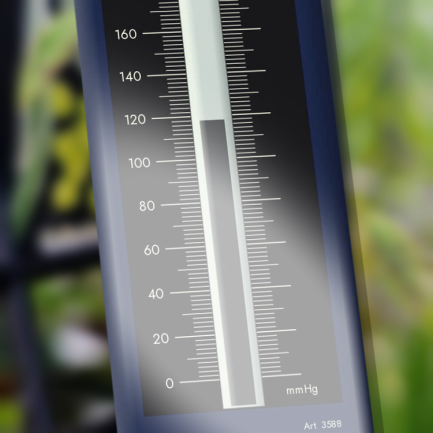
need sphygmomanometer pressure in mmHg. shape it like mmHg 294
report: mmHg 118
